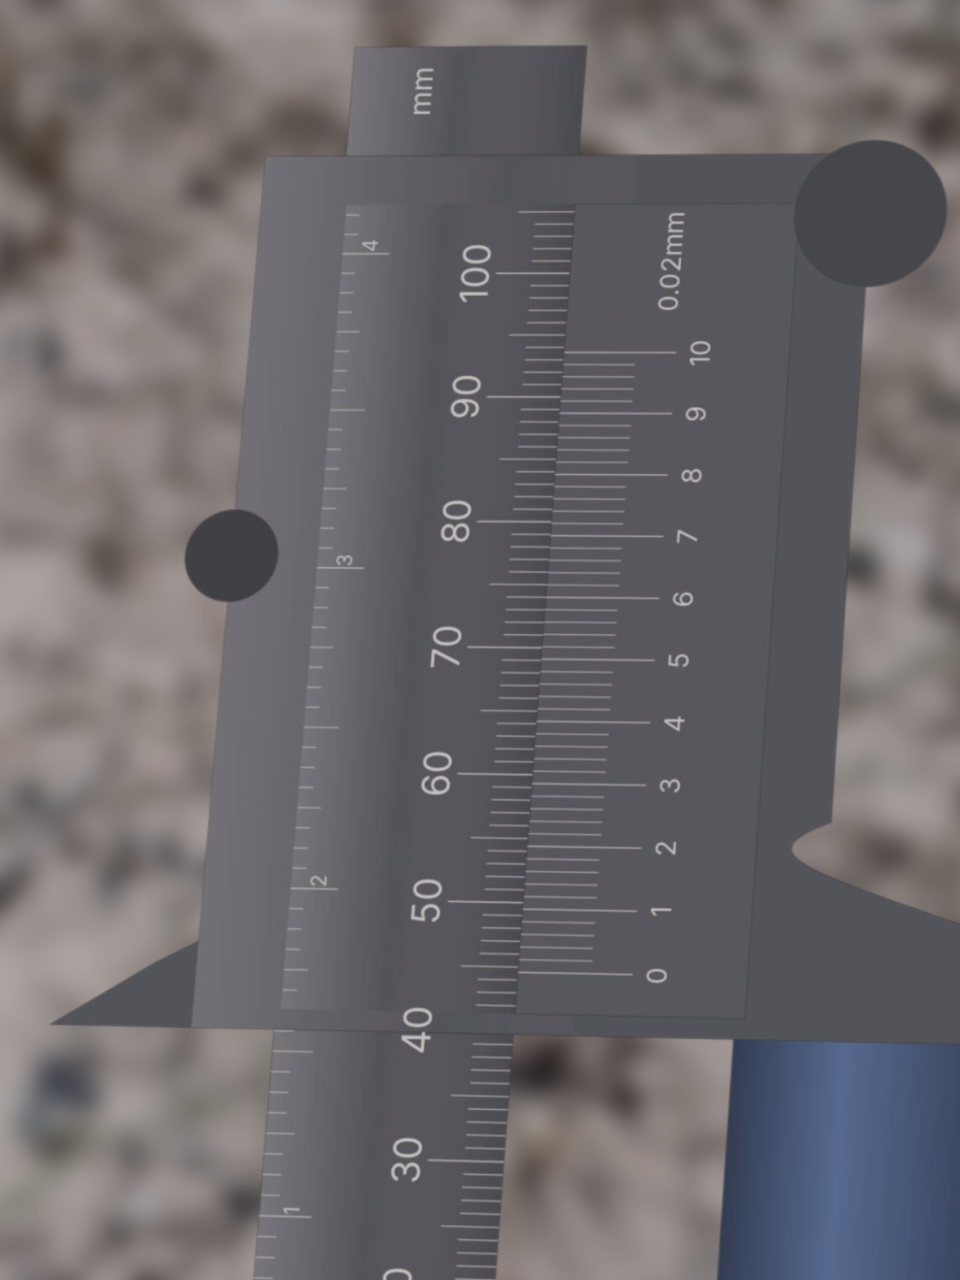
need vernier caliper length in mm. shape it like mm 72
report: mm 44.6
